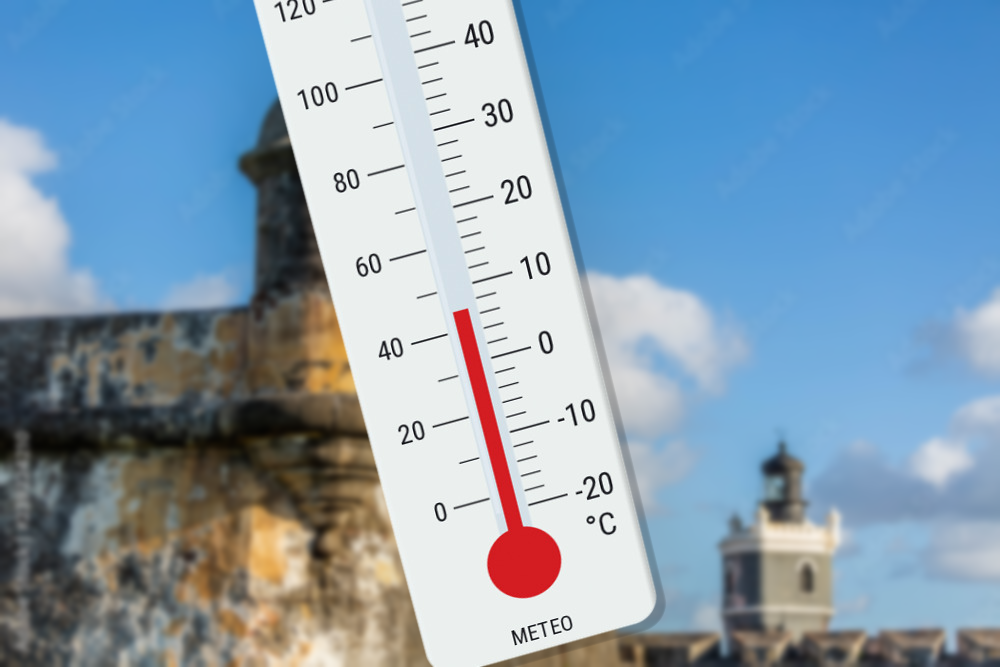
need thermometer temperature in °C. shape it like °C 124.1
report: °C 7
